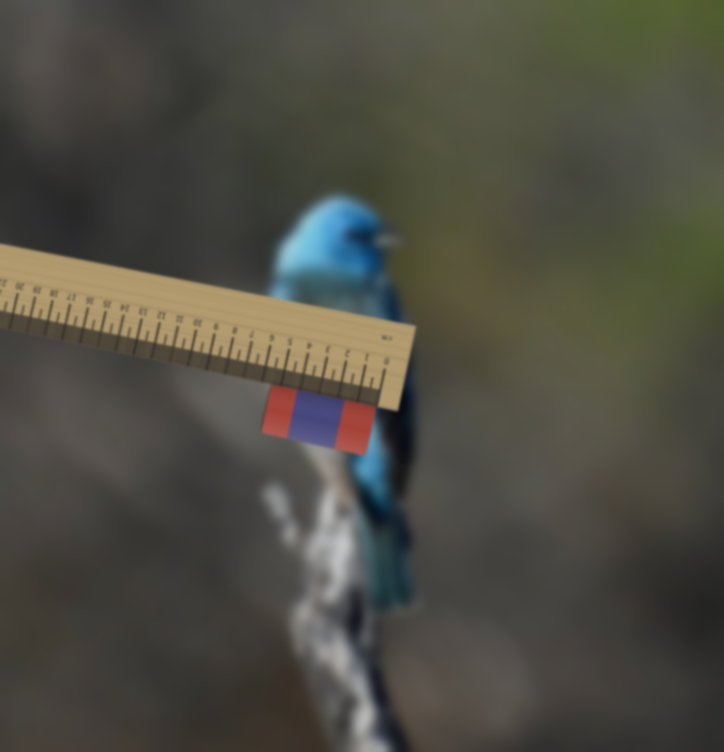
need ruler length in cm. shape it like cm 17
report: cm 5.5
